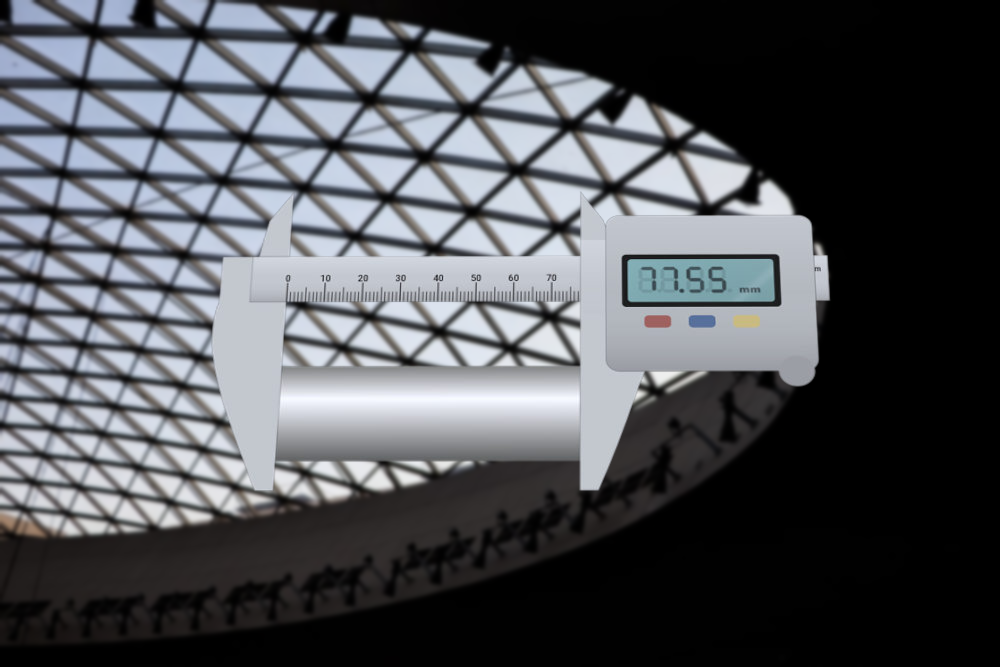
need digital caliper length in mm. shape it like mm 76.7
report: mm 77.55
